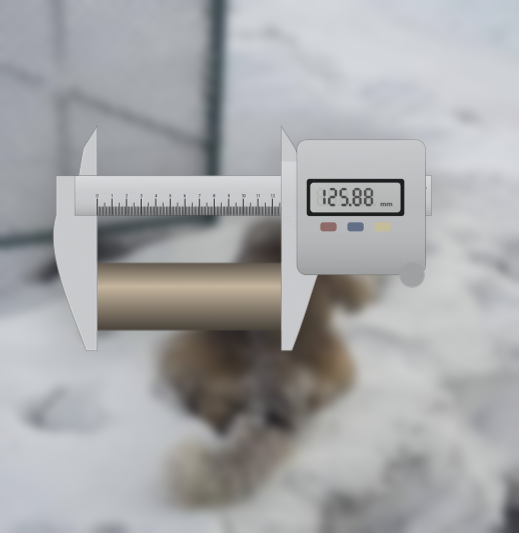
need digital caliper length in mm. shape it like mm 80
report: mm 125.88
